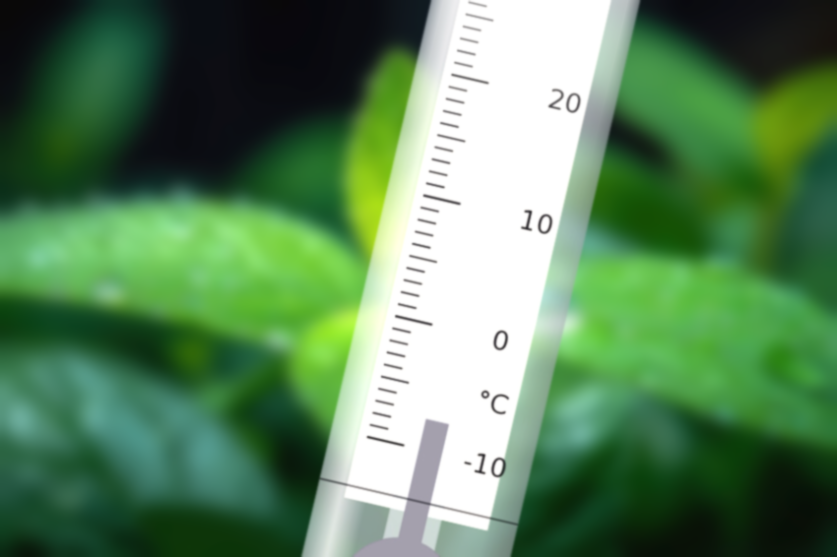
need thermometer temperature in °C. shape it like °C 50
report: °C -7.5
